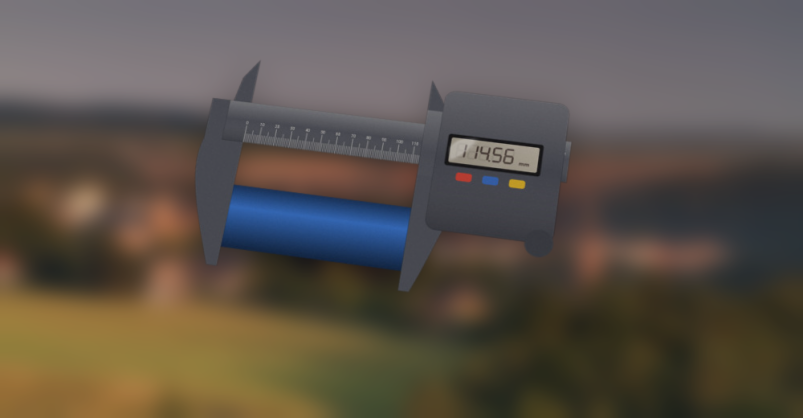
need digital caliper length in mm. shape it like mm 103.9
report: mm 114.56
